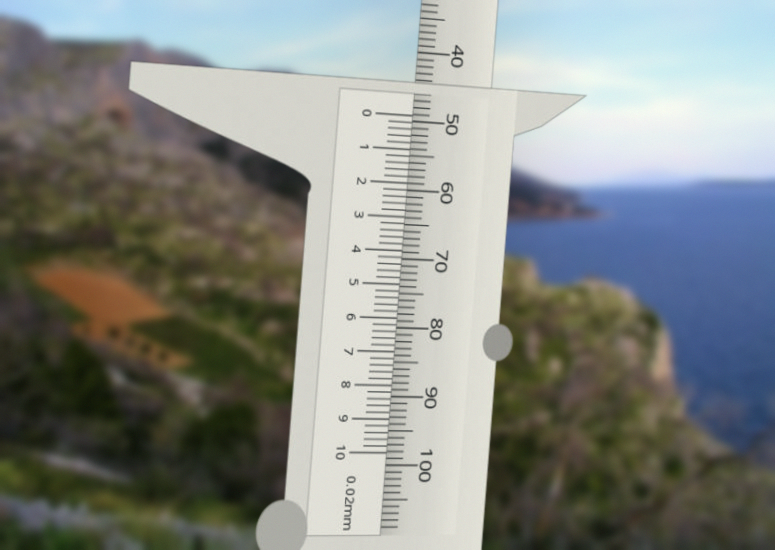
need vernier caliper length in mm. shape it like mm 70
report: mm 49.2
